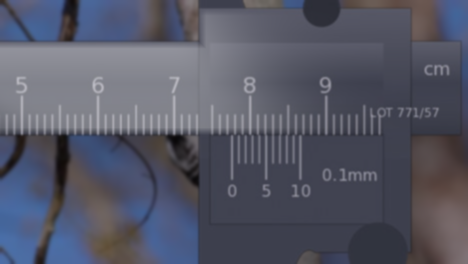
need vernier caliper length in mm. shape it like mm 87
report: mm 77.6
